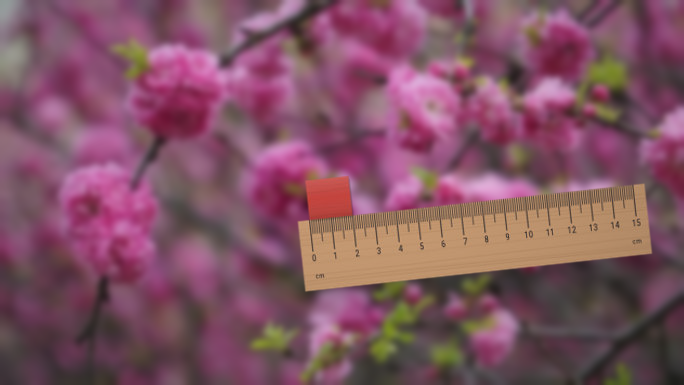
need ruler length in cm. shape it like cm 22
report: cm 2
